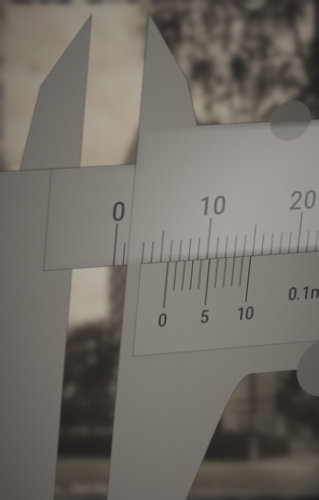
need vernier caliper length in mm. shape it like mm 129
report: mm 5.8
